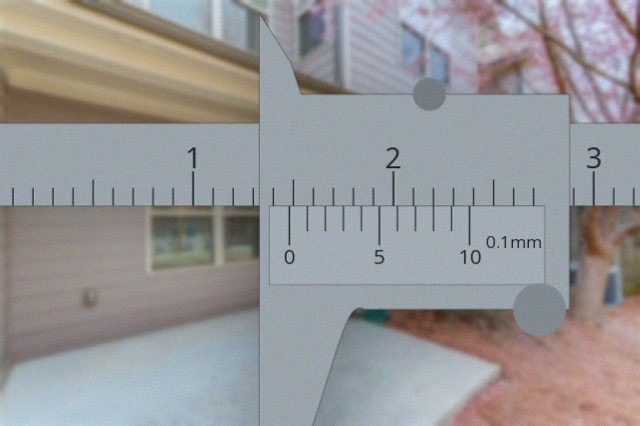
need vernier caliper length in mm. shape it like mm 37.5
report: mm 14.8
